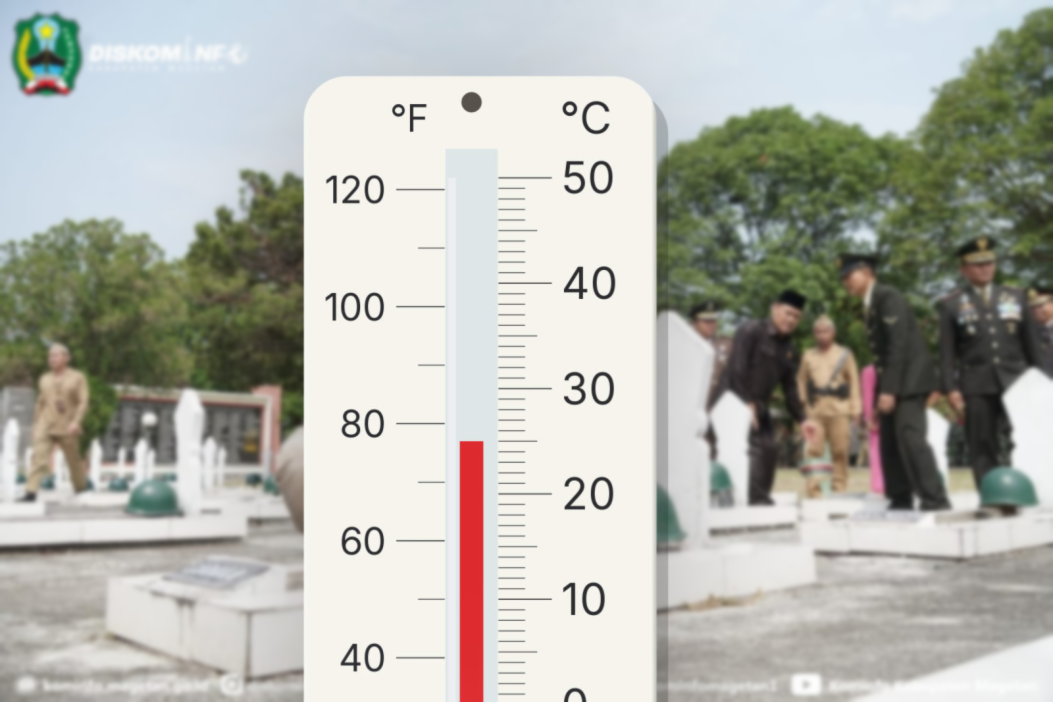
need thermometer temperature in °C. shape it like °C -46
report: °C 25
